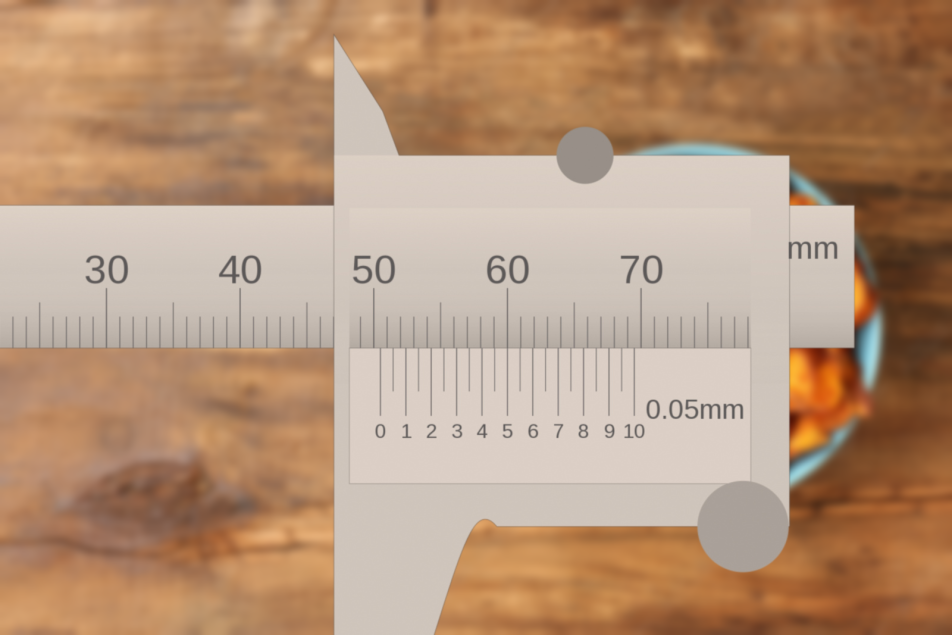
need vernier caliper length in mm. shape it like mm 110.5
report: mm 50.5
